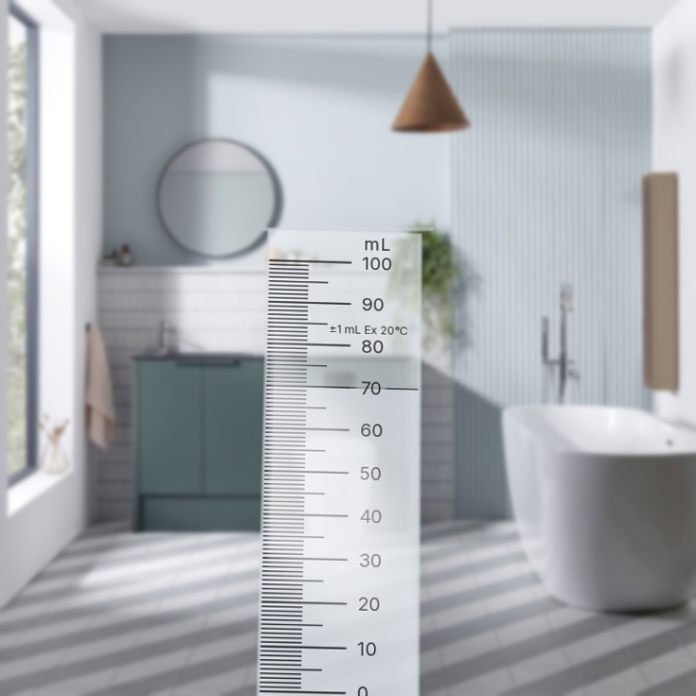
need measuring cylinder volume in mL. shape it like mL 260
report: mL 70
